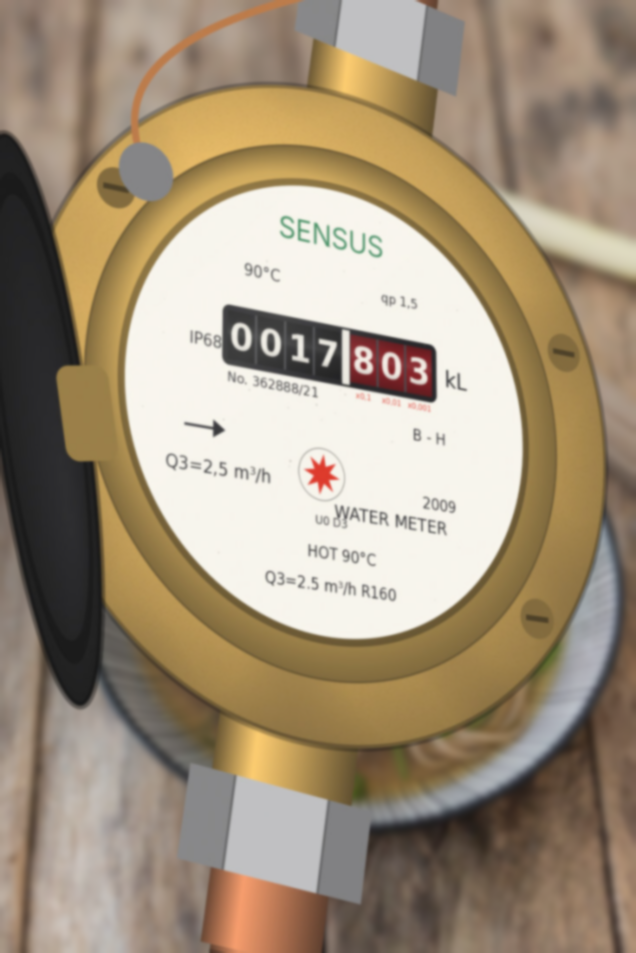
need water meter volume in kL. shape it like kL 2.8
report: kL 17.803
